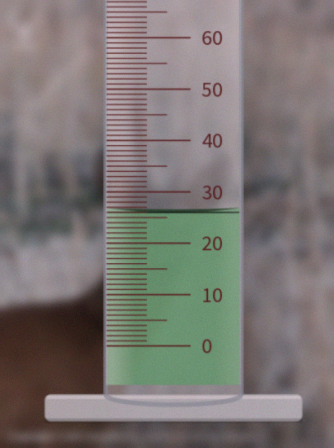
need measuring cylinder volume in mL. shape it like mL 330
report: mL 26
